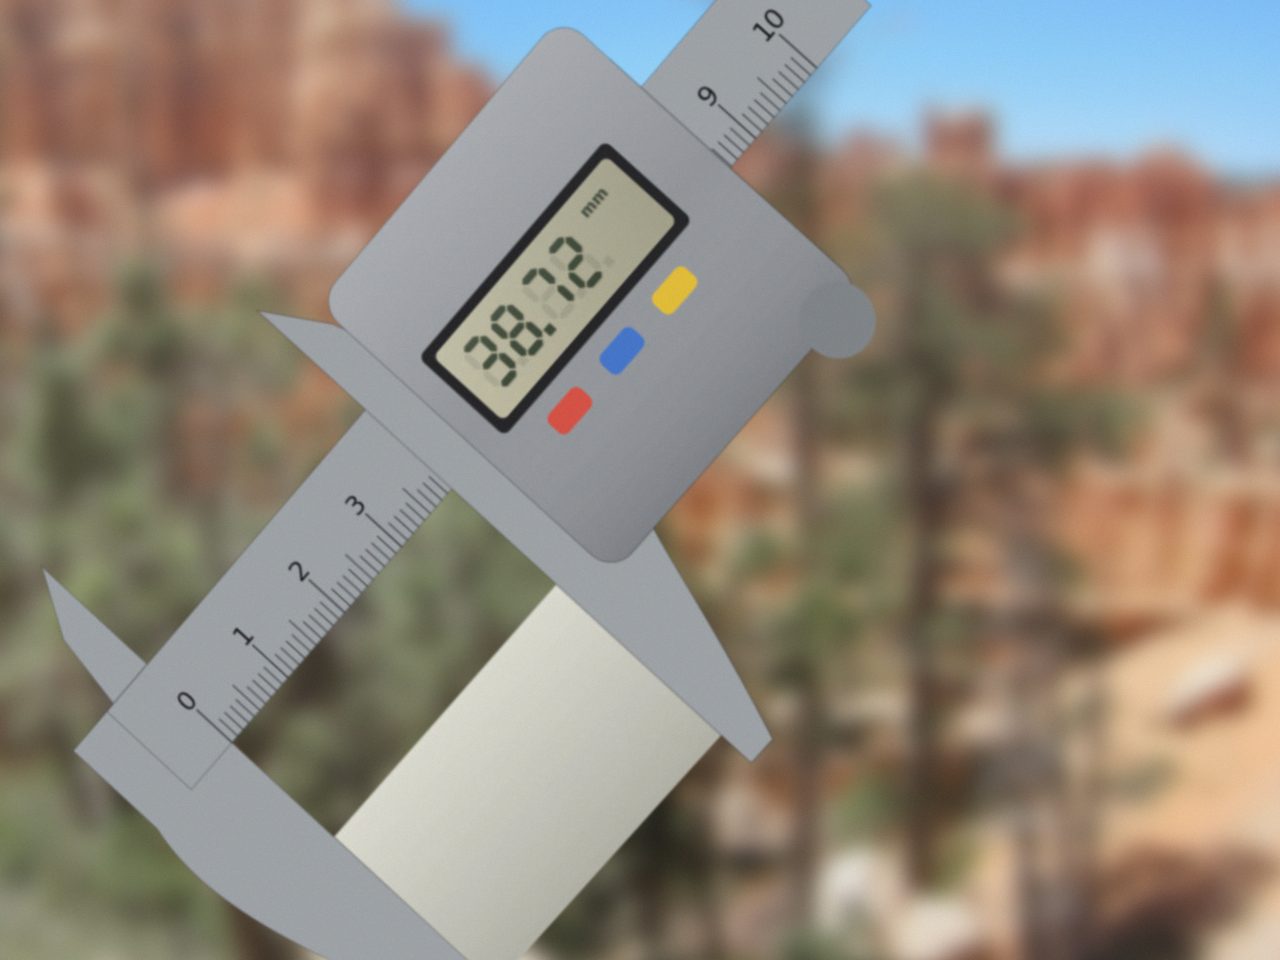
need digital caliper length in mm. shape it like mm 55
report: mm 38.72
